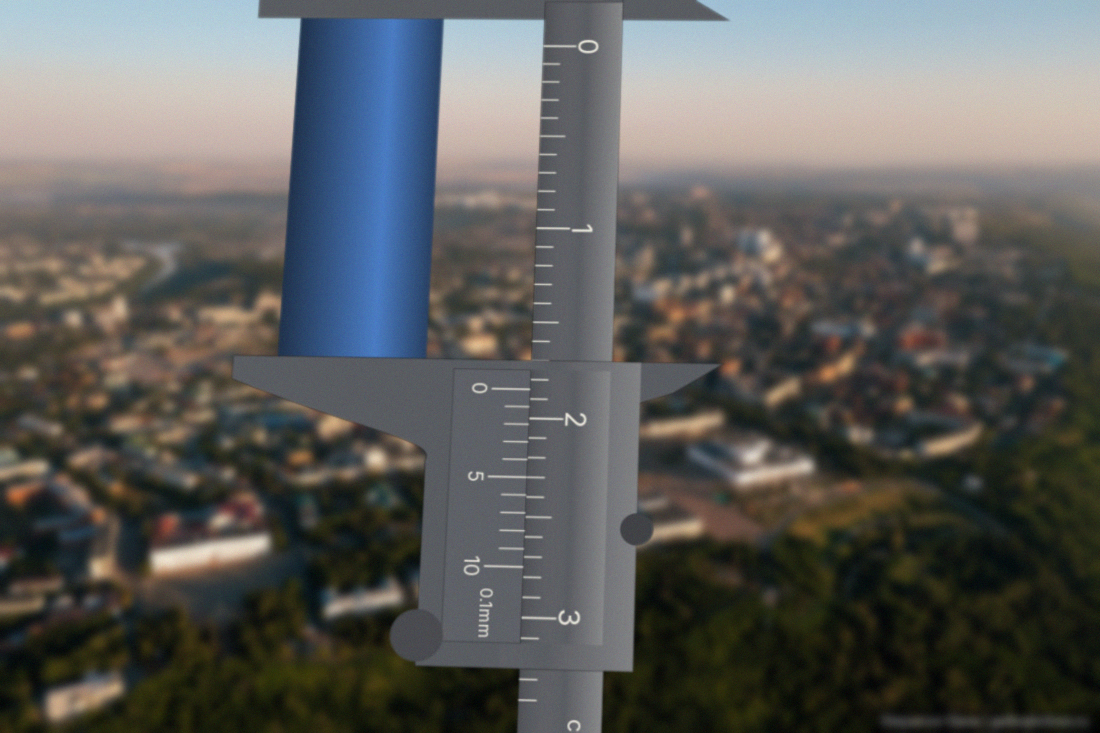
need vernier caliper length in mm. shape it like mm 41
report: mm 18.5
